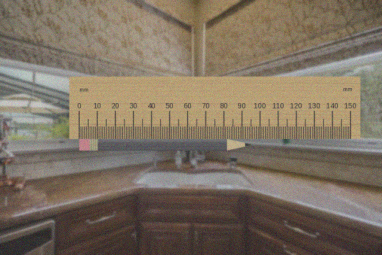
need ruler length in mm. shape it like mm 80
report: mm 95
